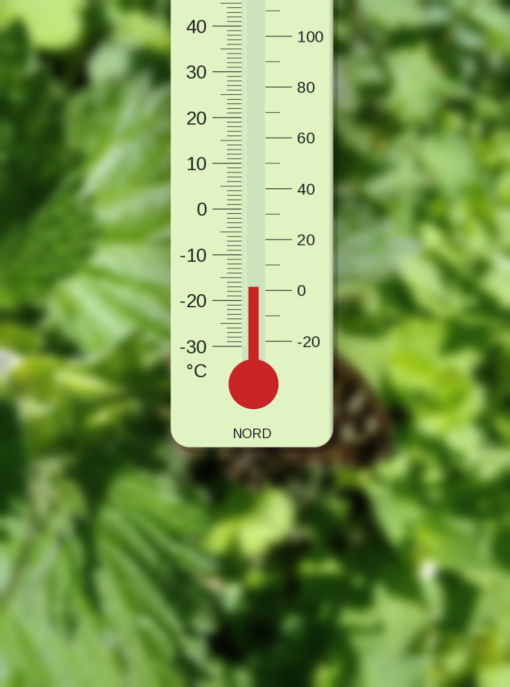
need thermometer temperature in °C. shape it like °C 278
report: °C -17
